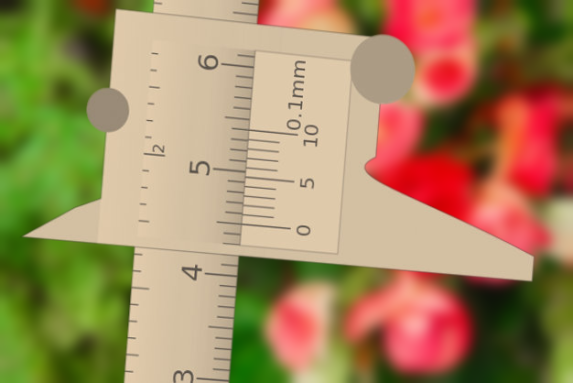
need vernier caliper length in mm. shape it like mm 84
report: mm 45.0
